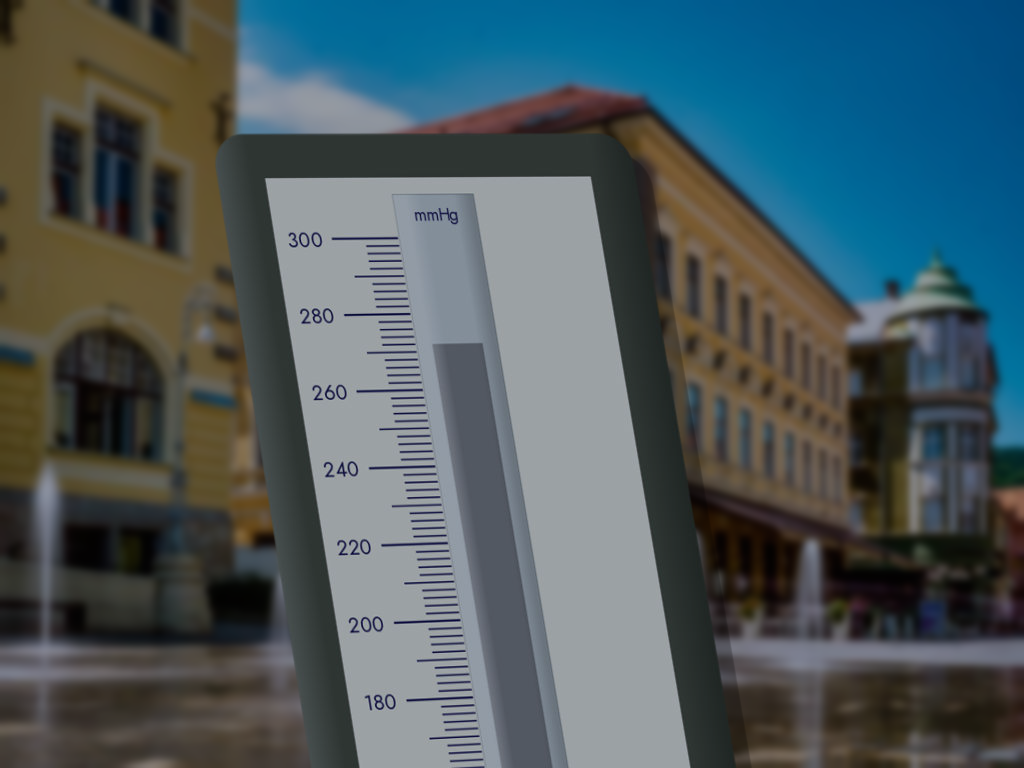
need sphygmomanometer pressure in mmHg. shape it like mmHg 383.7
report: mmHg 272
